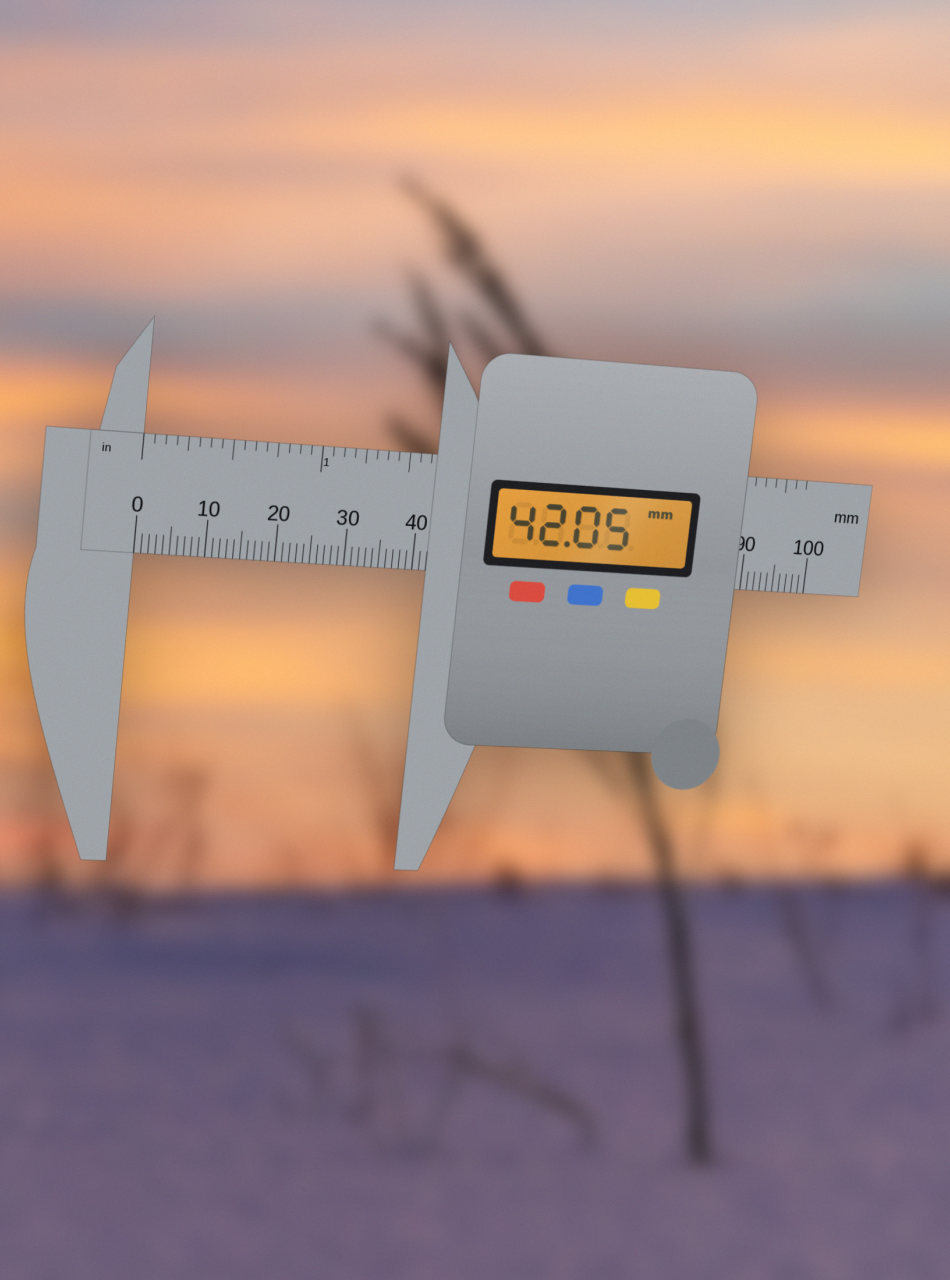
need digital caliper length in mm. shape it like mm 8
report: mm 42.05
